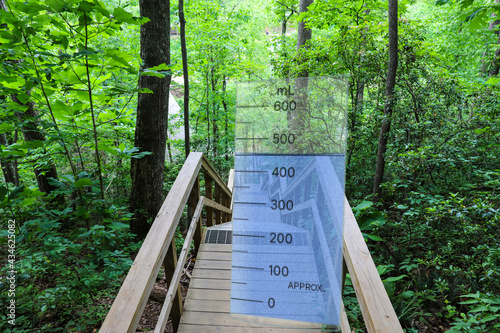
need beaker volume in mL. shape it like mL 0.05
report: mL 450
